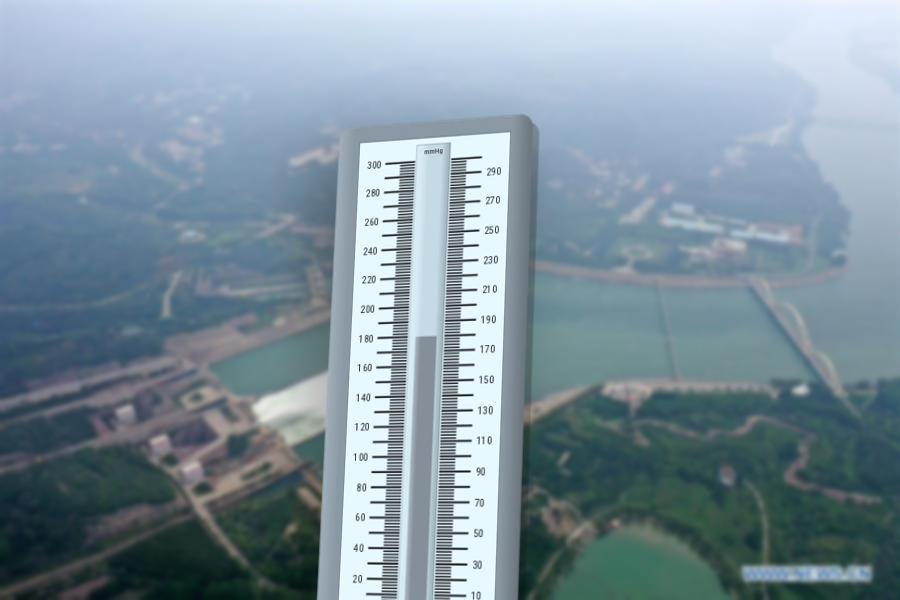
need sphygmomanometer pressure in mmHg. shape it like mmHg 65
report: mmHg 180
